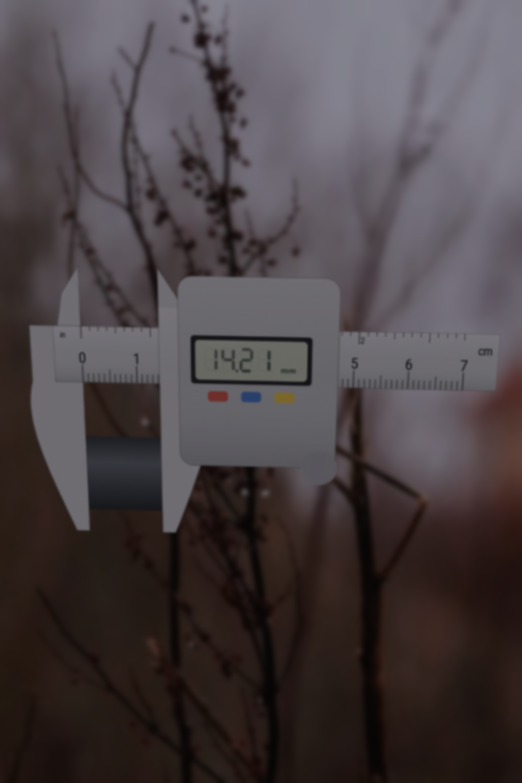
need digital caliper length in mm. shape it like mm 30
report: mm 14.21
